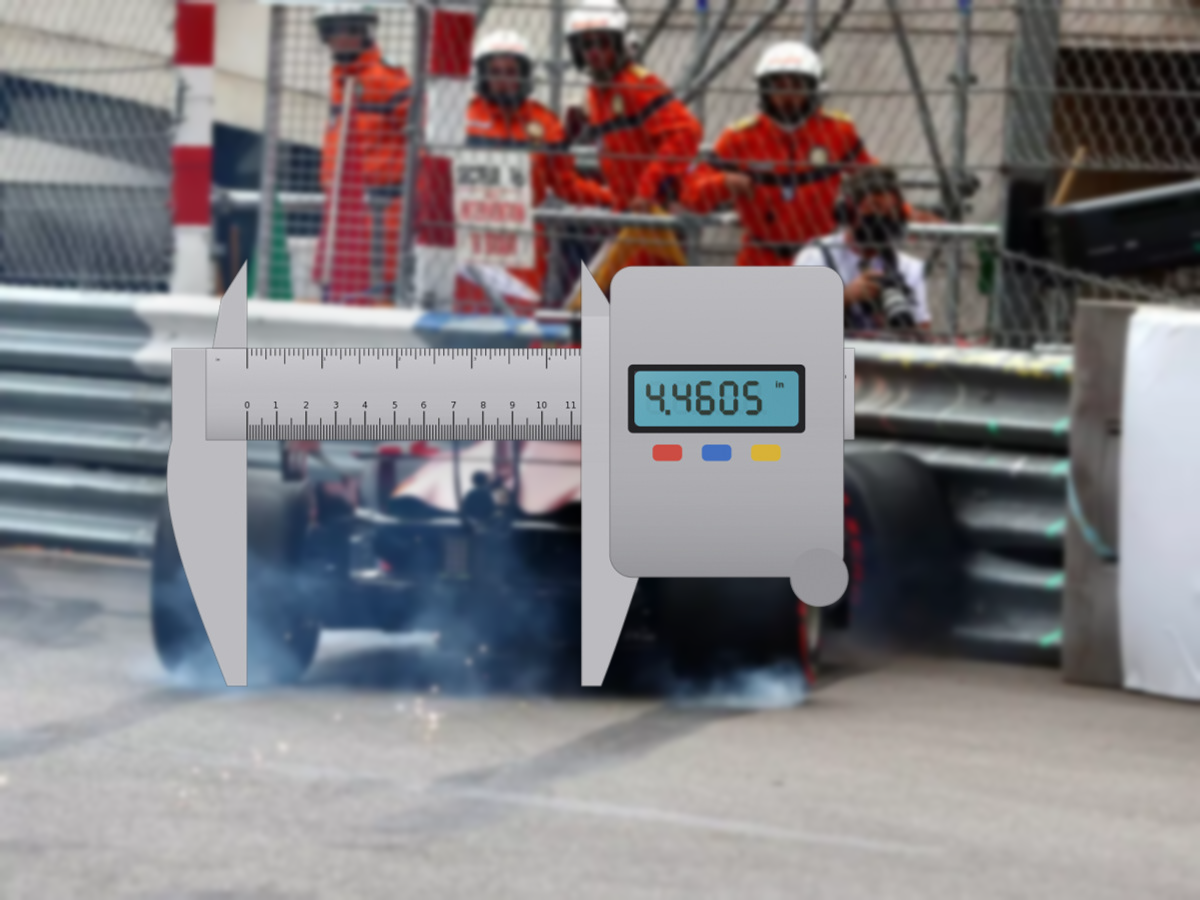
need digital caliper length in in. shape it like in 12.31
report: in 4.4605
